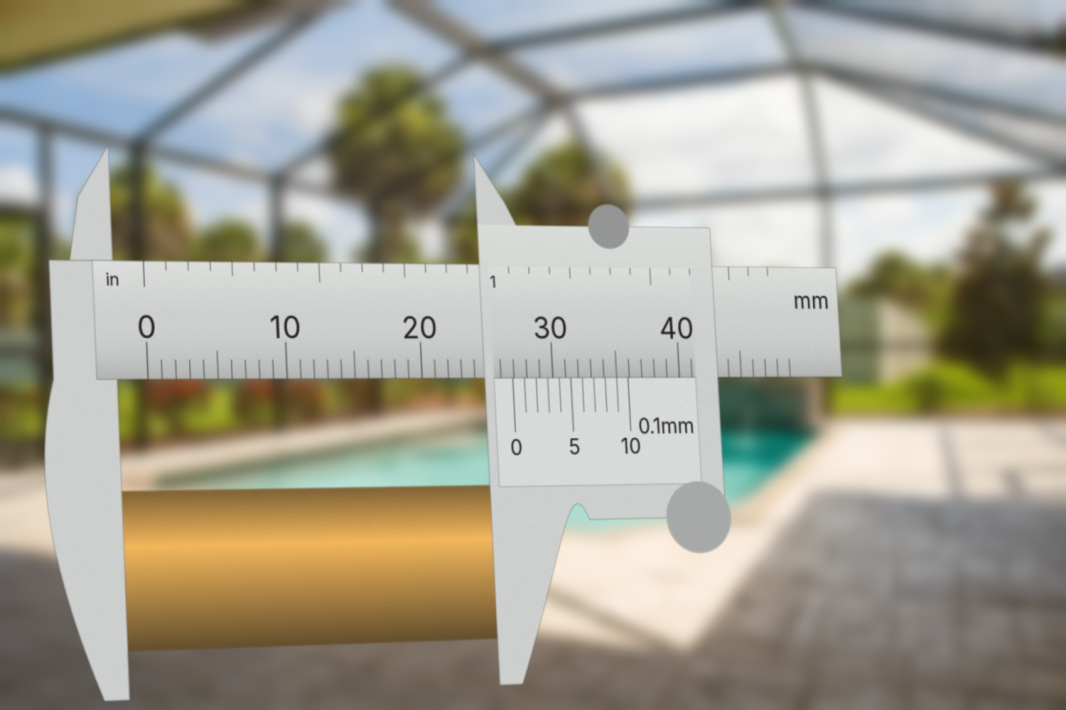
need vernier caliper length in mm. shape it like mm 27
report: mm 26.9
